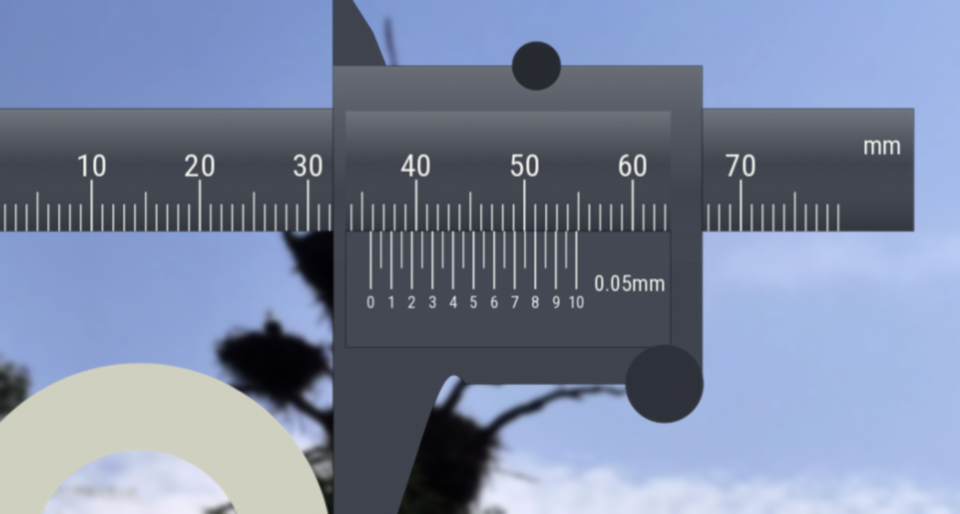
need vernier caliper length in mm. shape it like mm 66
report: mm 35.8
